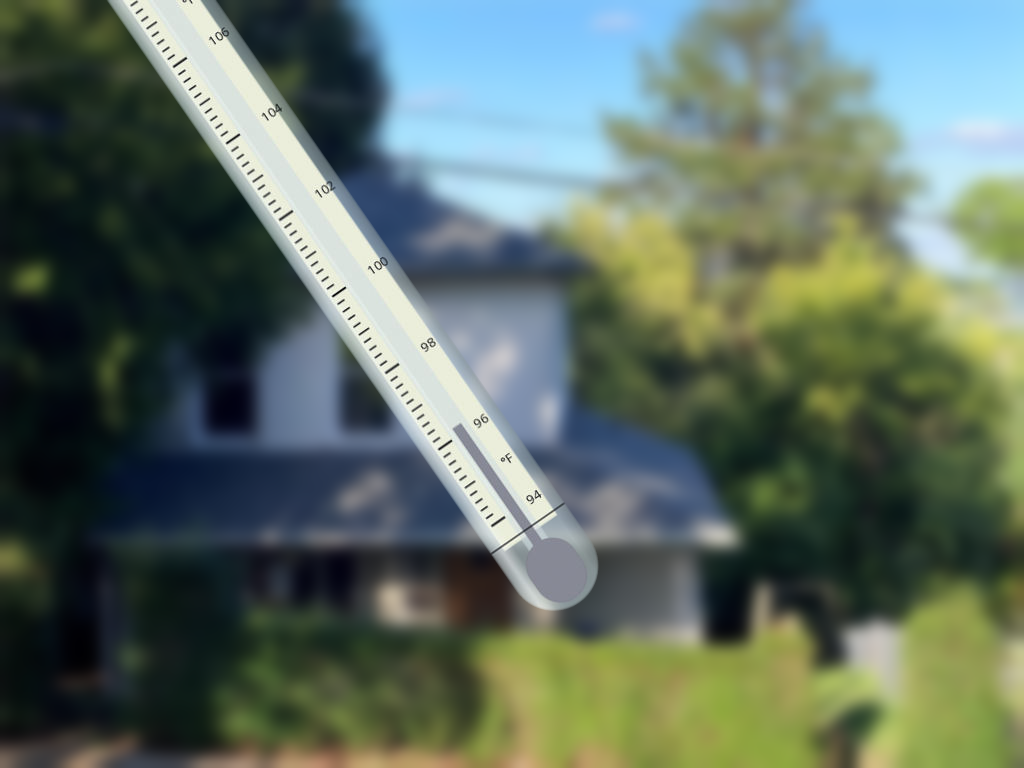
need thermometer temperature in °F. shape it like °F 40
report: °F 96.2
